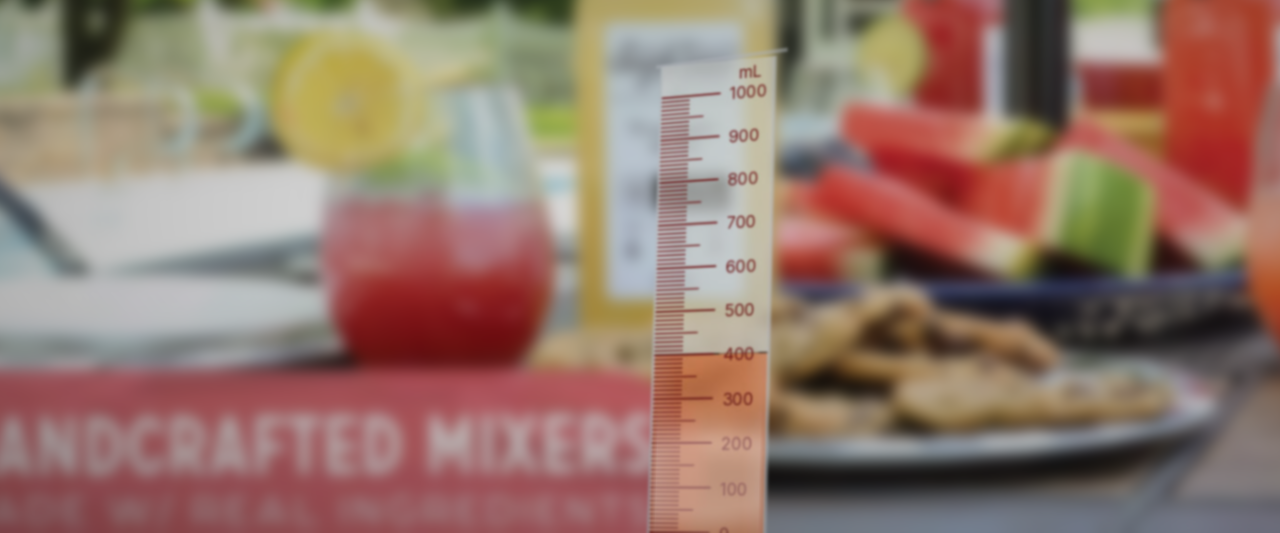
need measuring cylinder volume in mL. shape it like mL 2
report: mL 400
